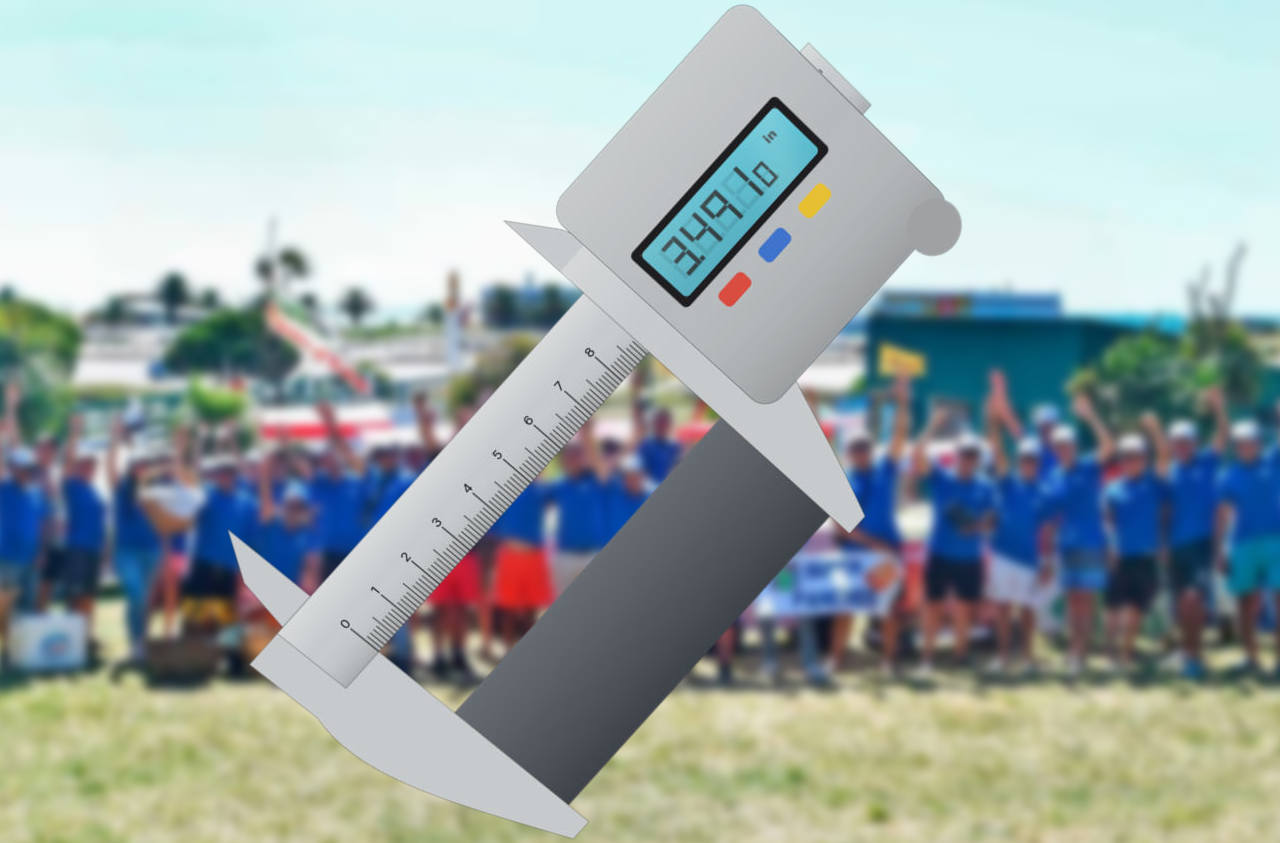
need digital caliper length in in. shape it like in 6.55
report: in 3.4910
